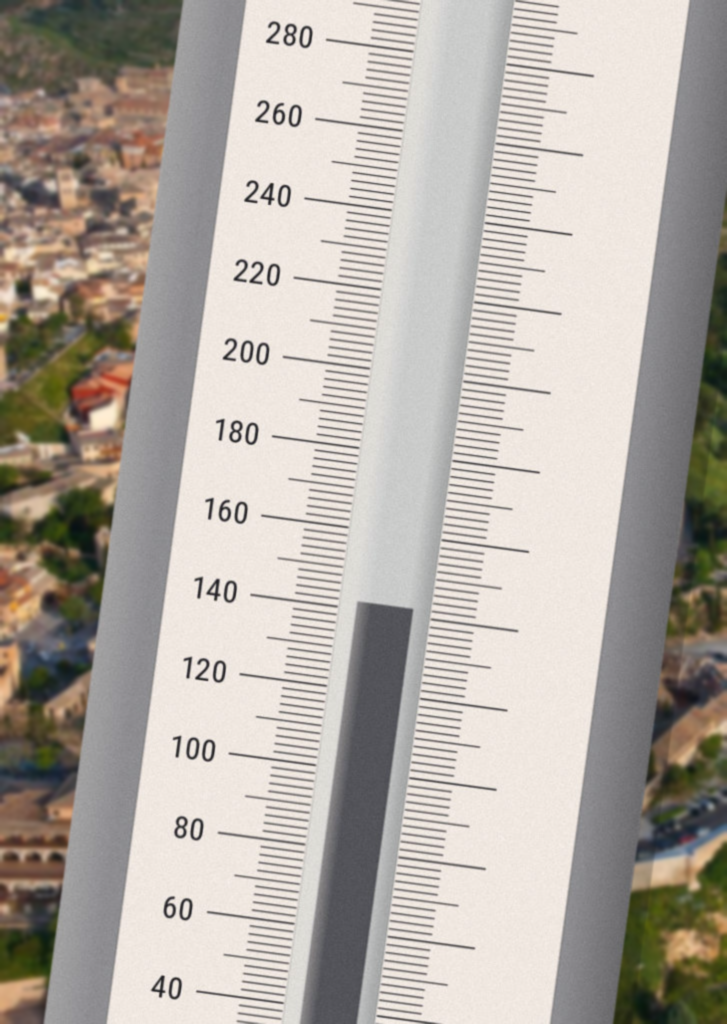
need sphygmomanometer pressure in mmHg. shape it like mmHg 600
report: mmHg 142
